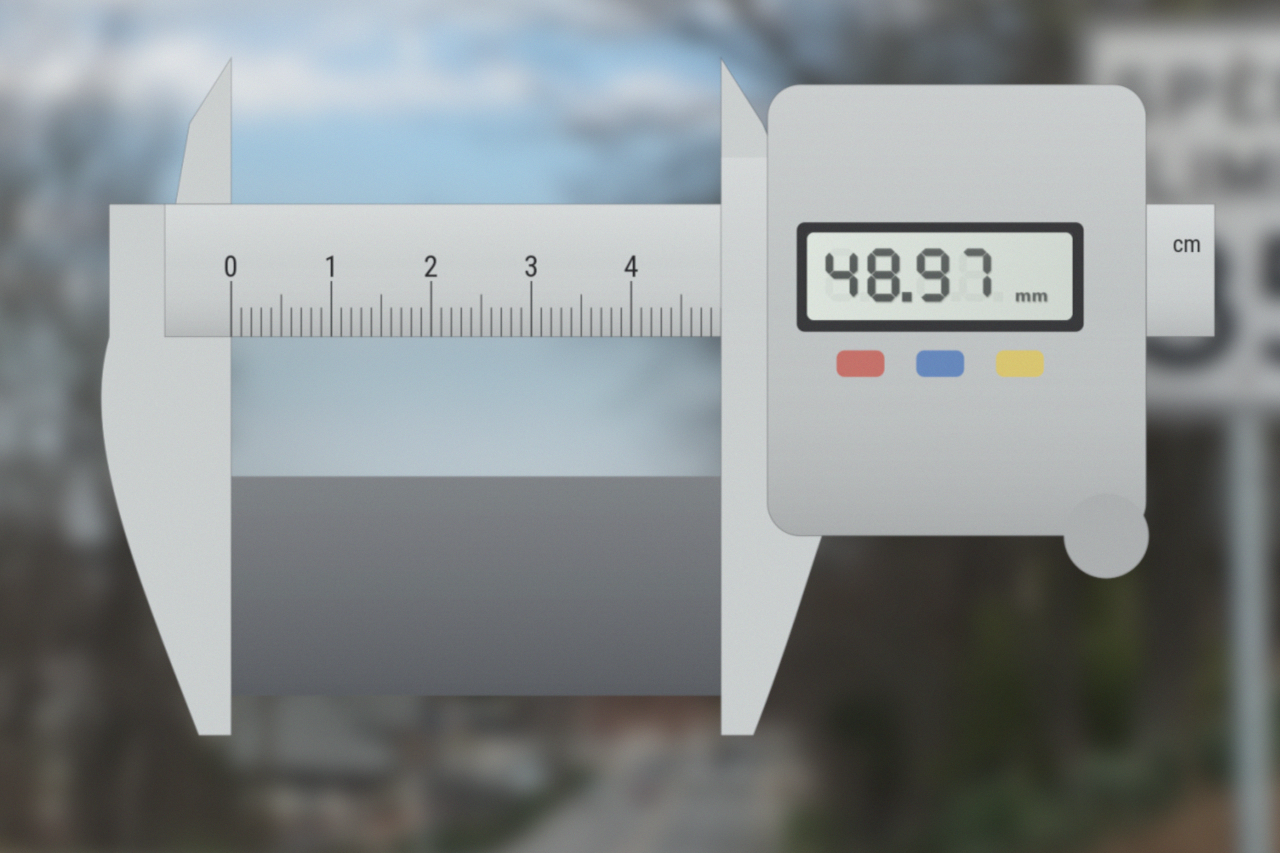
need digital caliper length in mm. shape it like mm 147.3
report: mm 48.97
